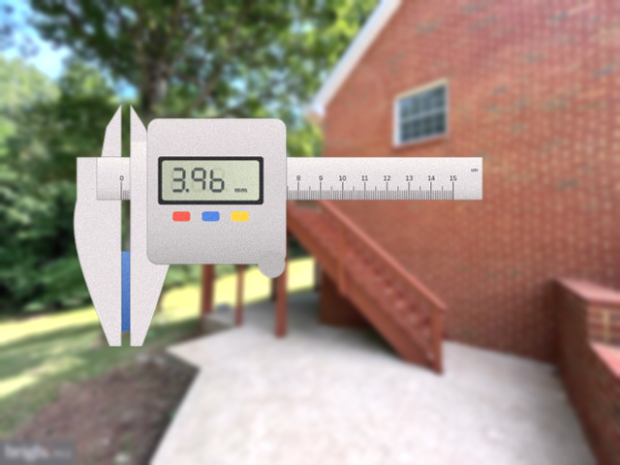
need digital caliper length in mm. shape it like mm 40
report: mm 3.96
